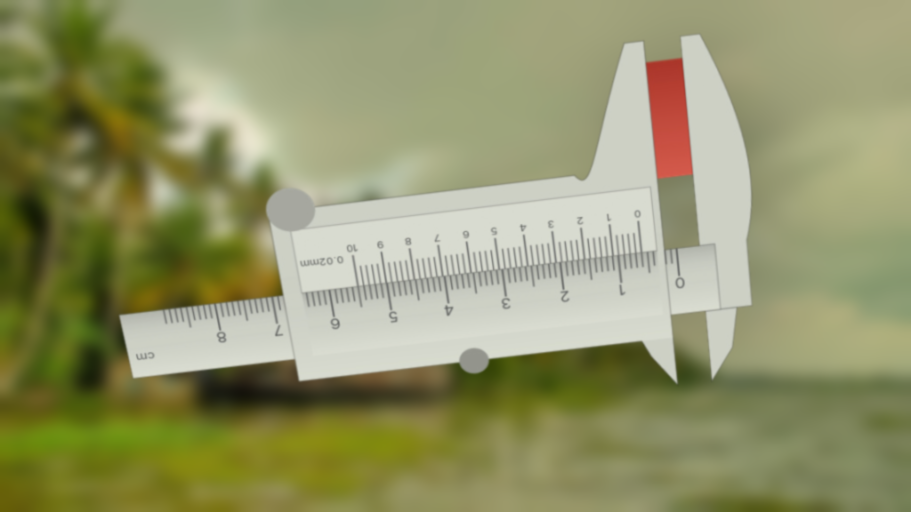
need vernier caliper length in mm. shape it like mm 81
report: mm 6.0
